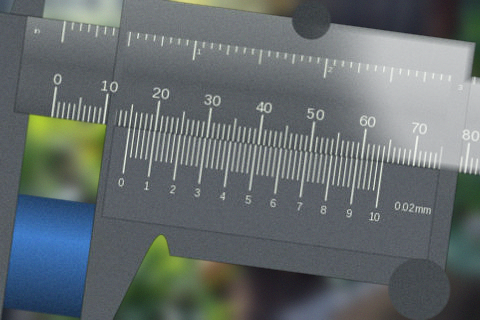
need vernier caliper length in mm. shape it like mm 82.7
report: mm 15.0
